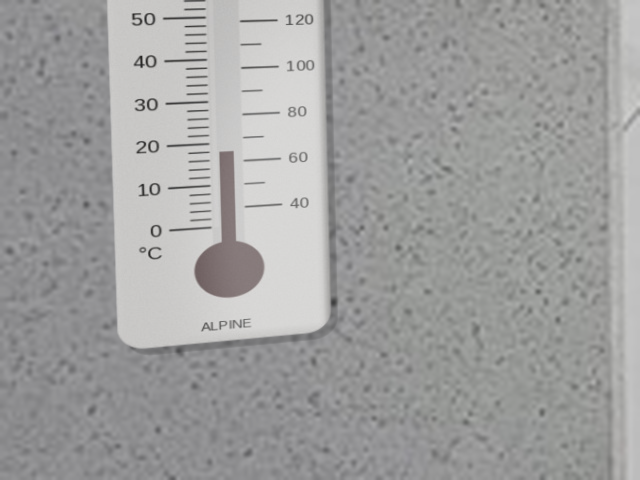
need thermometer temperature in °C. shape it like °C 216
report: °C 18
